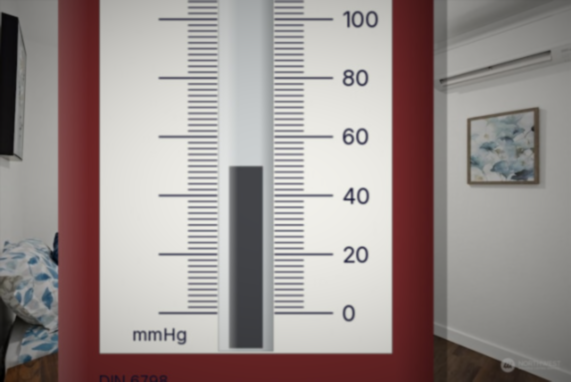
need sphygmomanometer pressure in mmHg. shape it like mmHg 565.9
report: mmHg 50
